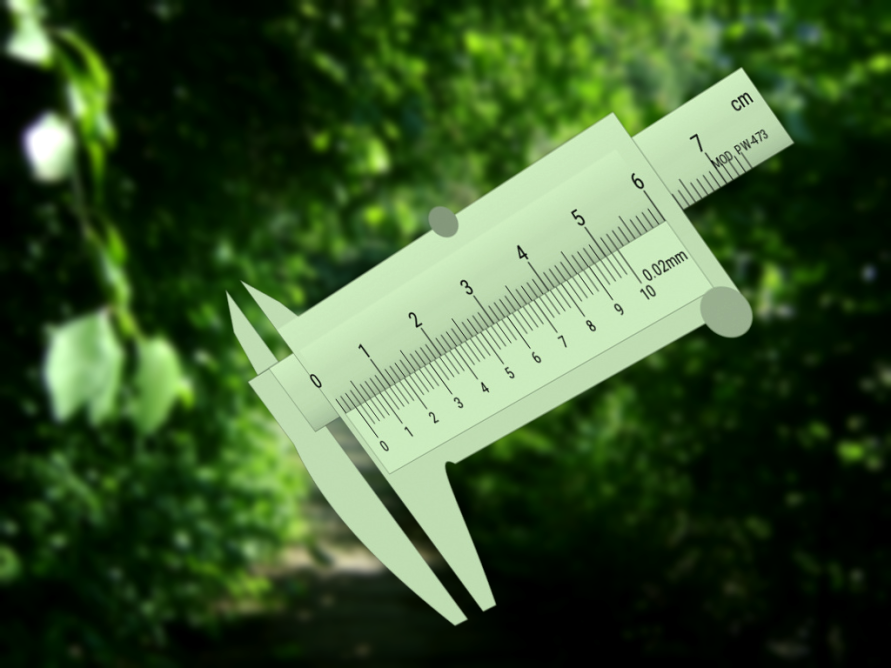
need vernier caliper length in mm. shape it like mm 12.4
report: mm 3.0
